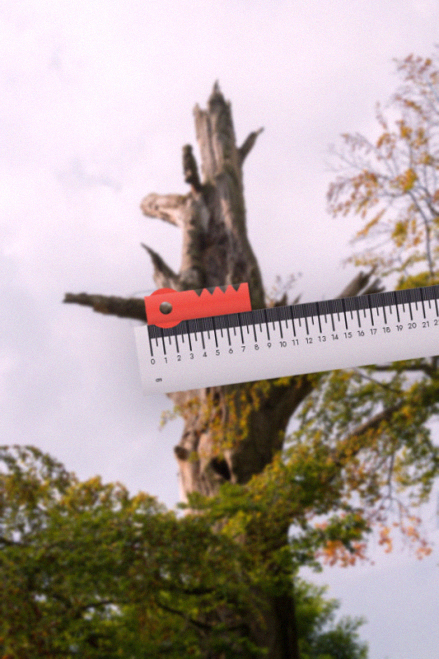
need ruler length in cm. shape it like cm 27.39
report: cm 8
